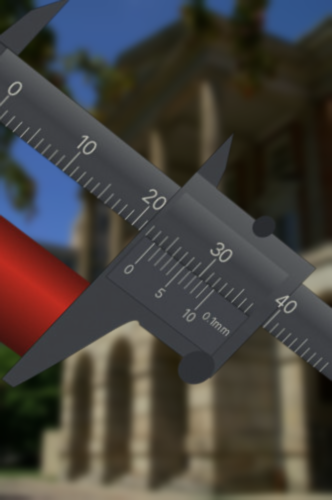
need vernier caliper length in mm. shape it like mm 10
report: mm 23.4
